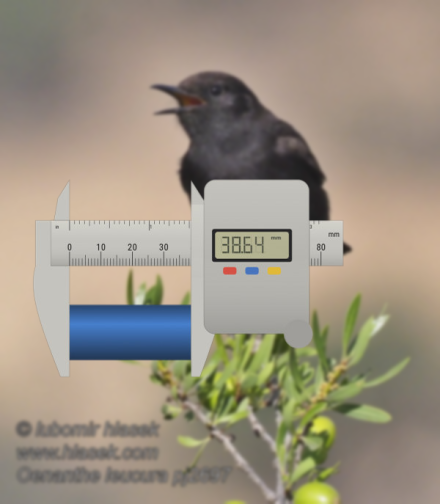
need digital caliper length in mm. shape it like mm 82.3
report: mm 38.64
